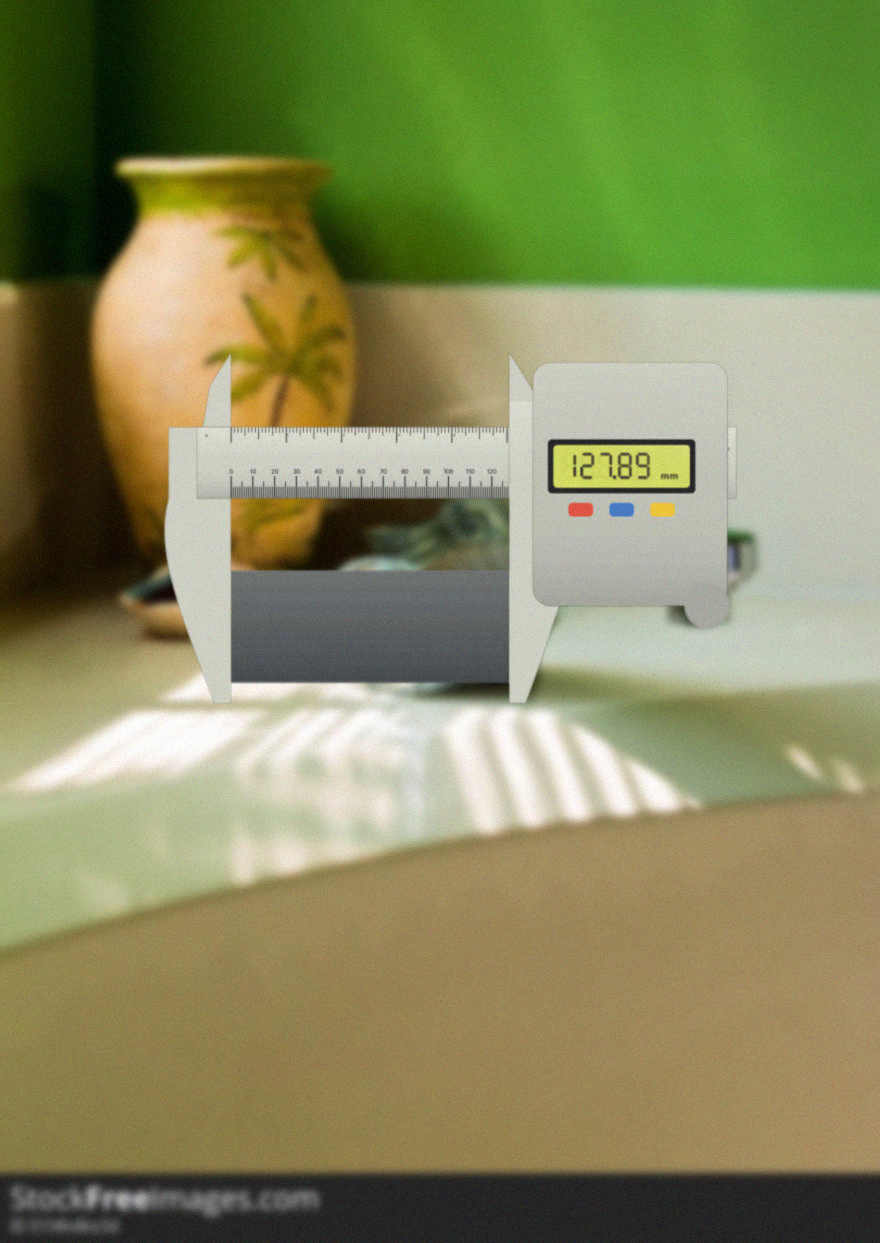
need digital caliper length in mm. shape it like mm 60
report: mm 127.89
